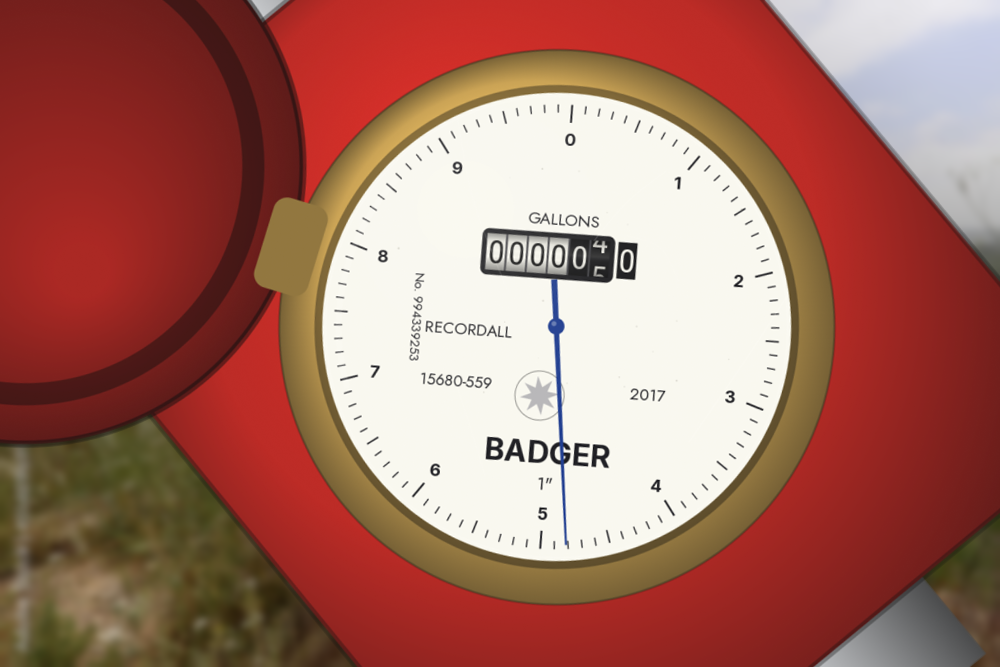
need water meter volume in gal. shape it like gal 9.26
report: gal 44.8
